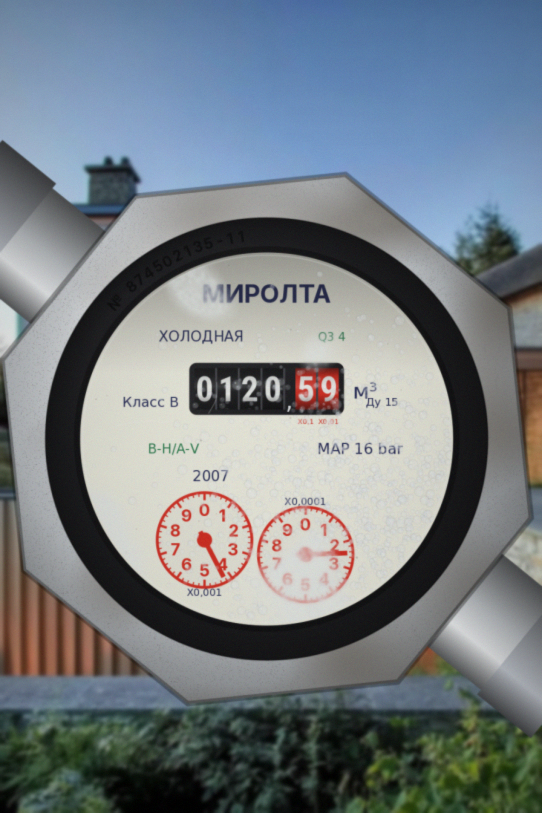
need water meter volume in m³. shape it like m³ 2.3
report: m³ 120.5942
